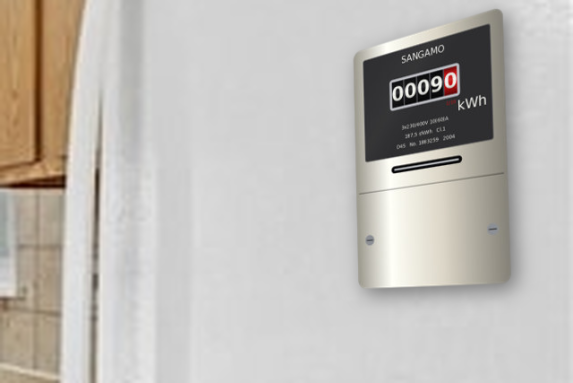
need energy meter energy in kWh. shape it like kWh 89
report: kWh 9.0
